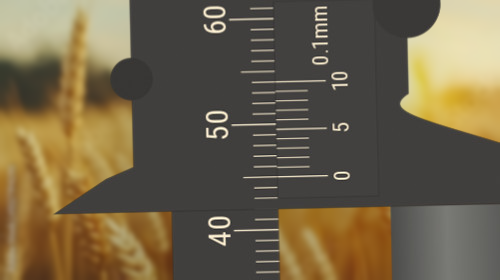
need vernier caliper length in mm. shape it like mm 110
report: mm 45.0
